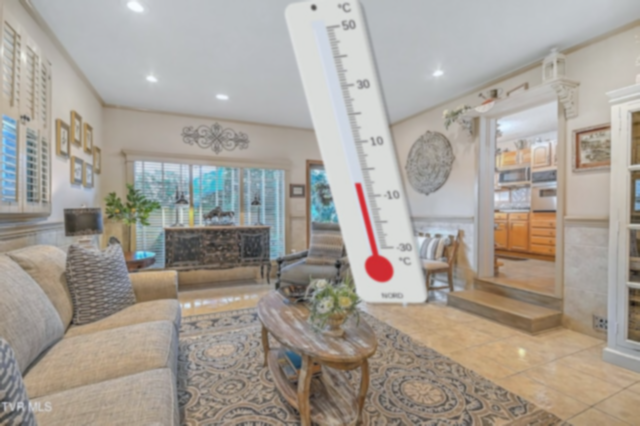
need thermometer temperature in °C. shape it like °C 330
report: °C -5
